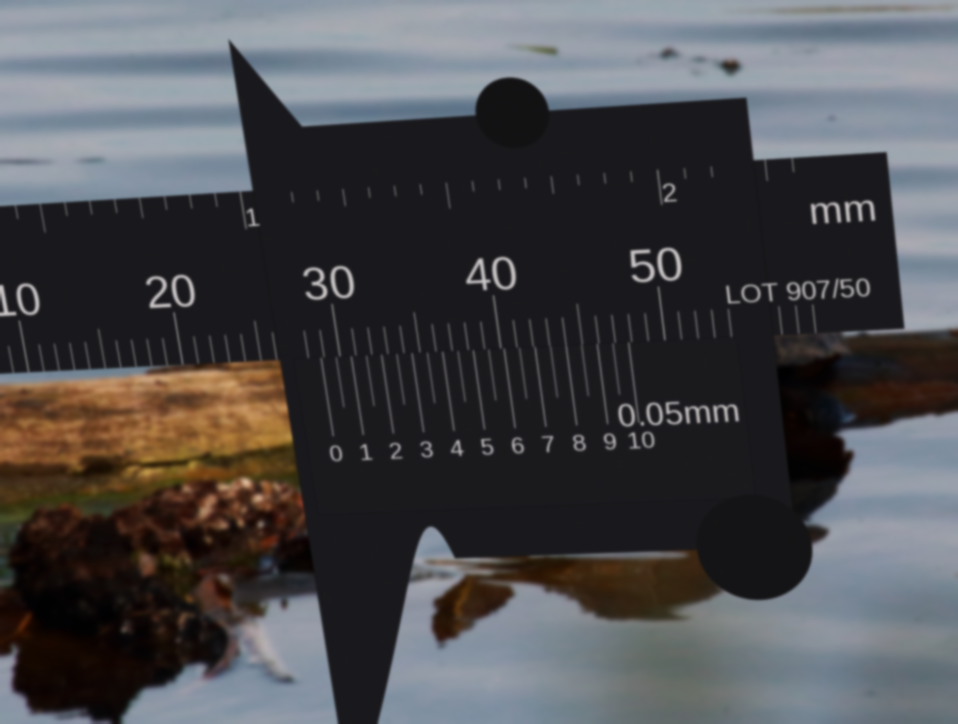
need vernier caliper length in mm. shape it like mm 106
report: mm 28.8
